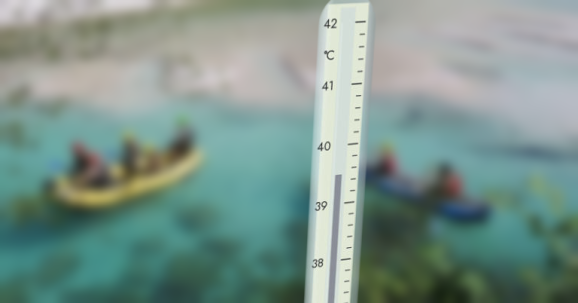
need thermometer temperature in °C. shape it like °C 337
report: °C 39.5
